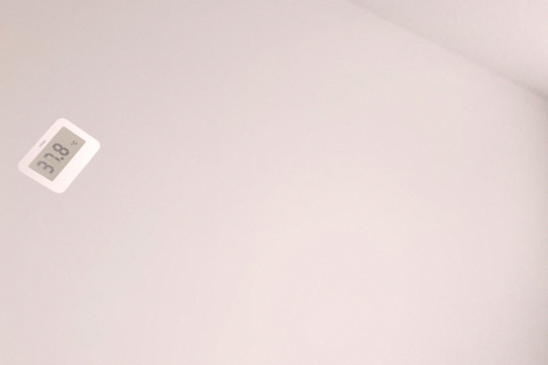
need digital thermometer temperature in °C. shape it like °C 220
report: °C 37.8
